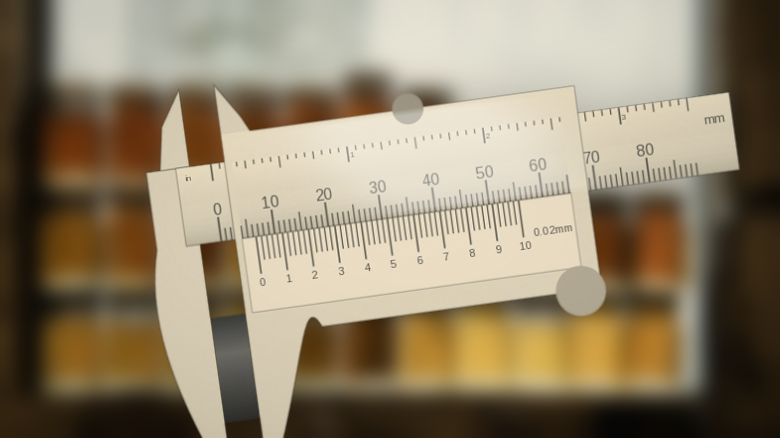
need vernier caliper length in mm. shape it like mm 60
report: mm 6.5
